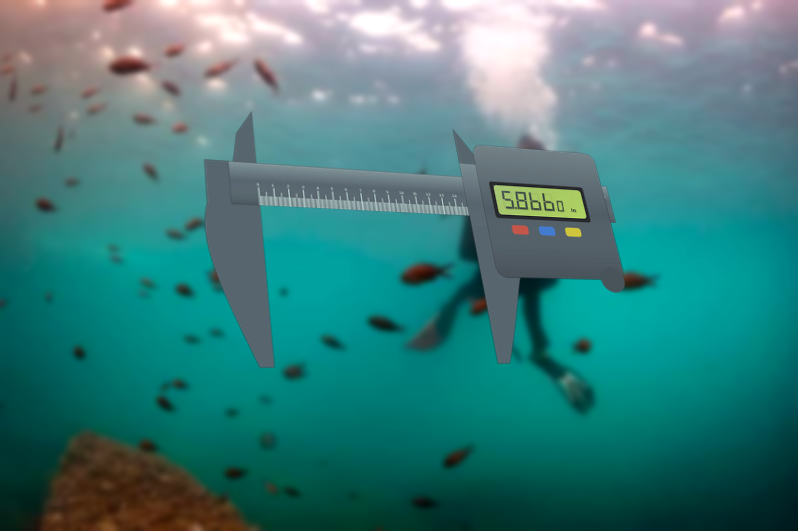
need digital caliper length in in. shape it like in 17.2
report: in 5.8660
